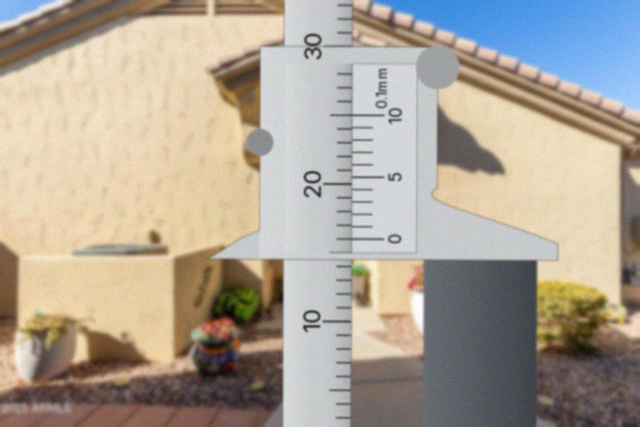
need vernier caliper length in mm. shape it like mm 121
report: mm 16.0
